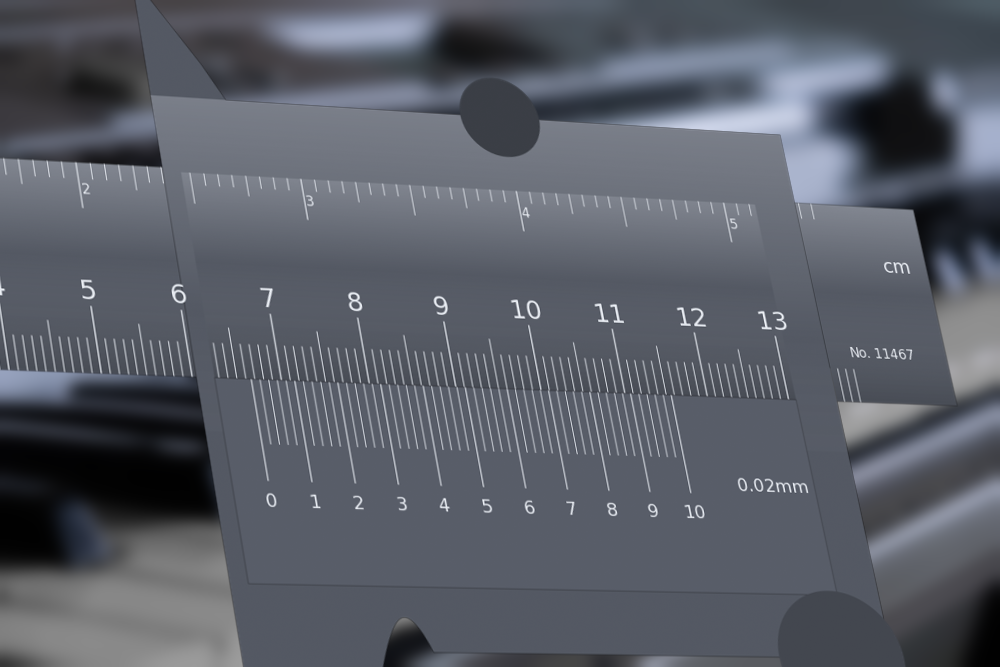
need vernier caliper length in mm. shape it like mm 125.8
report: mm 66.6
